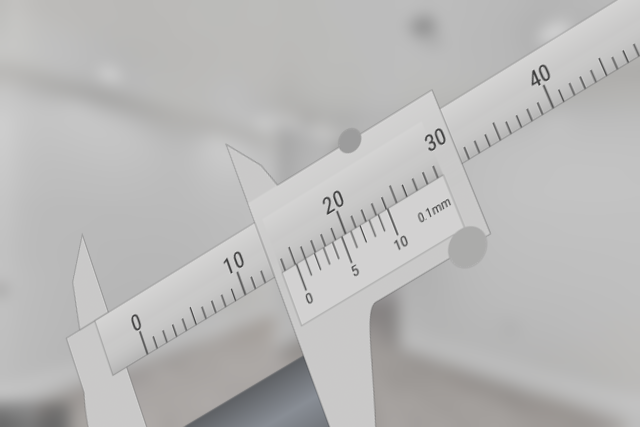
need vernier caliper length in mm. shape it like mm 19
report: mm 15.1
